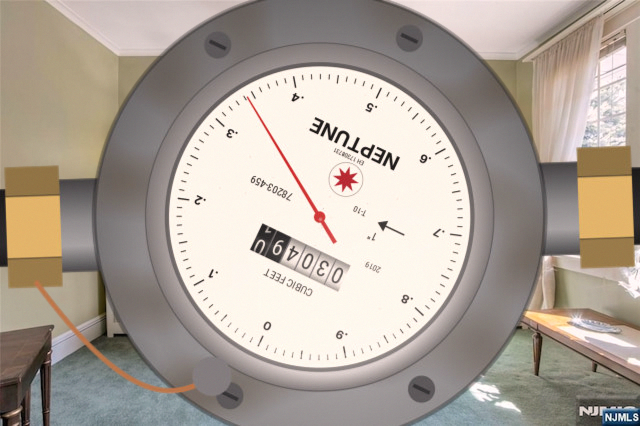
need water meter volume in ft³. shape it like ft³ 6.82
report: ft³ 30490.34
